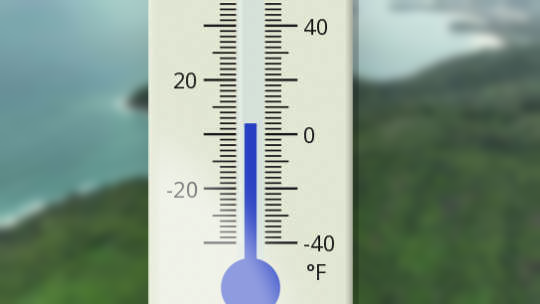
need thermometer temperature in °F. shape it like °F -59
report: °F 4
